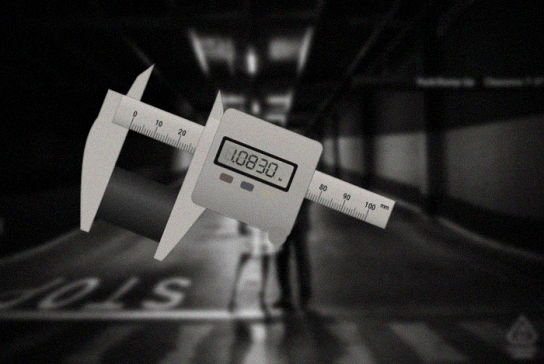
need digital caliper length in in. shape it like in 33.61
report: in 1.0830
